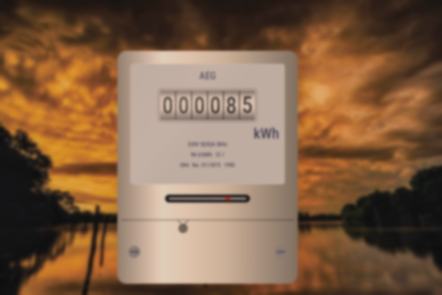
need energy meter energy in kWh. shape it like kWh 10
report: kWh 85
